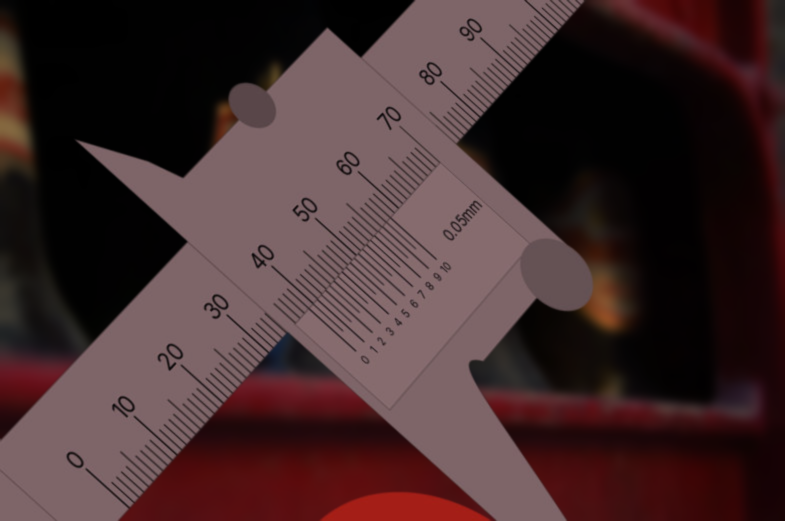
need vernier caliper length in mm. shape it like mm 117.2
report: mm 39.0
